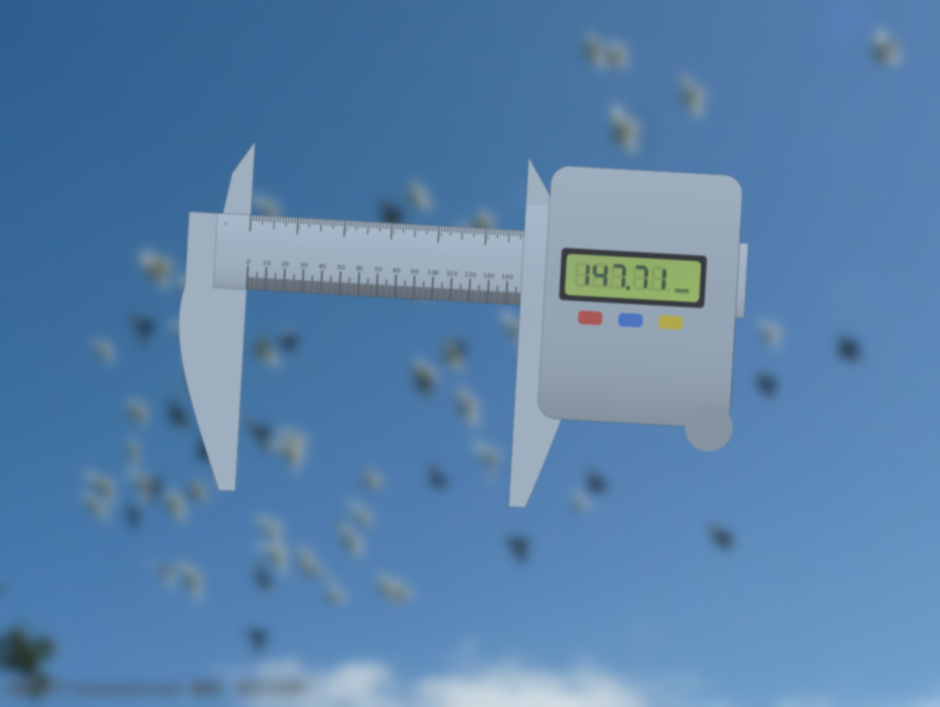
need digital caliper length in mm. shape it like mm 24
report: mm 147.71
